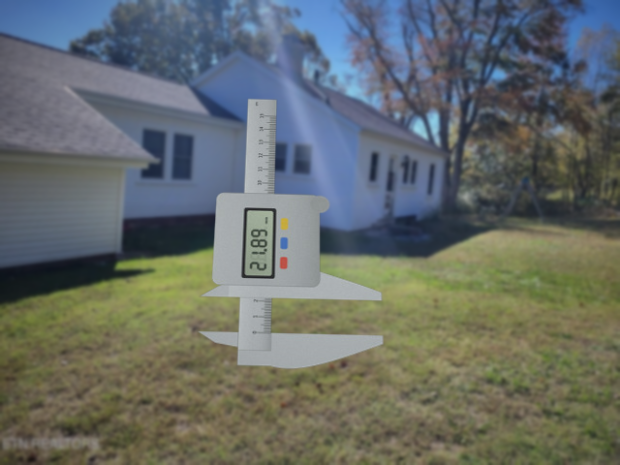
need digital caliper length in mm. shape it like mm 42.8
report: mm 21.89
